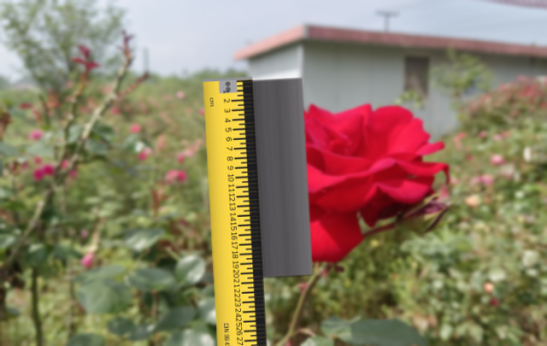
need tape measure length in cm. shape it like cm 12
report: cm 20.5
